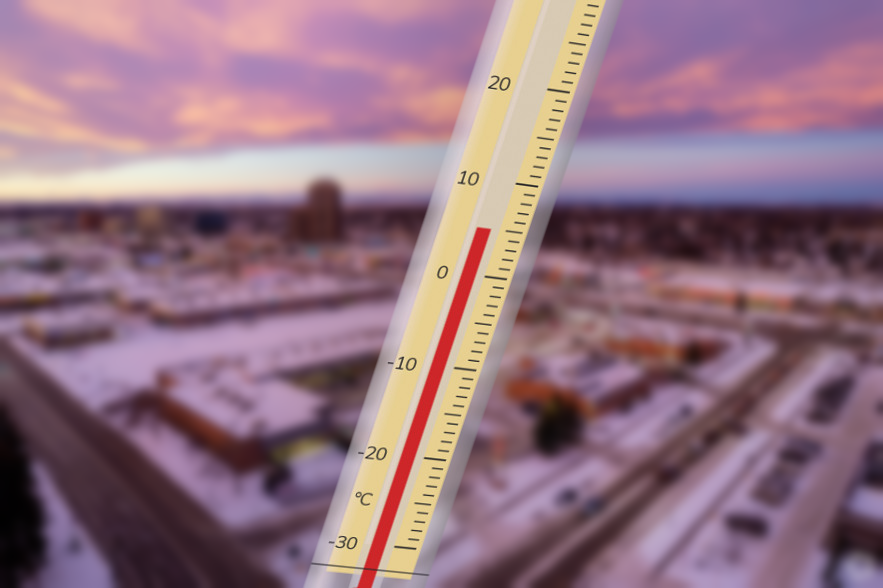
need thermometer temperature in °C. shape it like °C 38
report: °C 5
